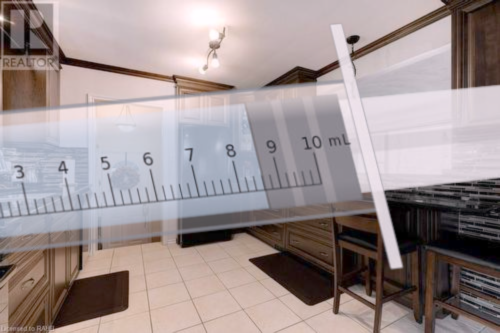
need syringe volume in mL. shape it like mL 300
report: mL 8.6
